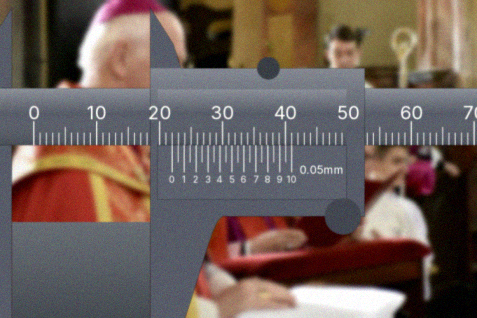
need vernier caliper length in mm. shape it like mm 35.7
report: mm 22.0
